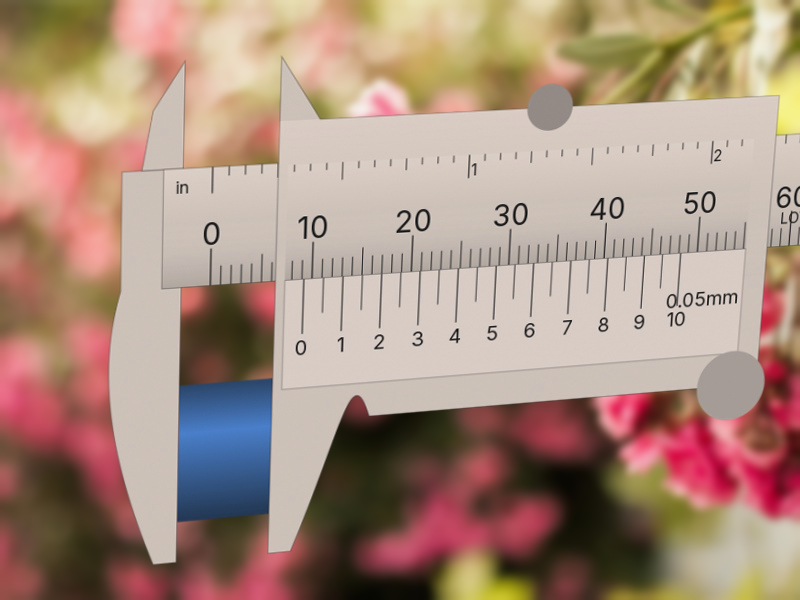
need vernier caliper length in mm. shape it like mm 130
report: mm 9.2
